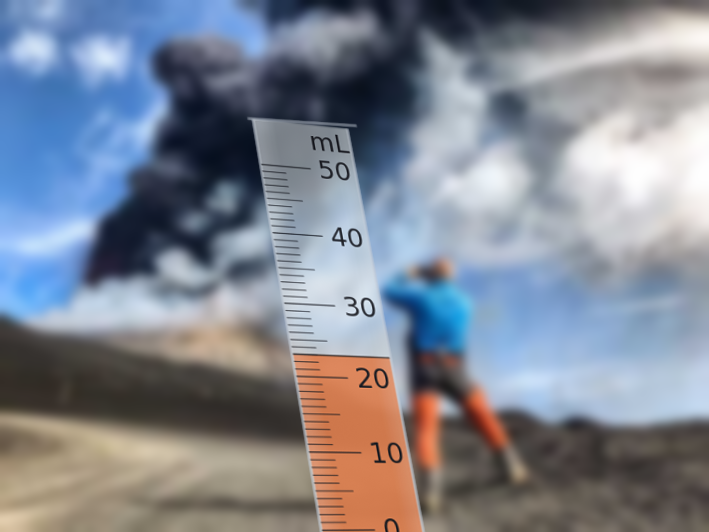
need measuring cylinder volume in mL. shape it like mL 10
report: mL 23
